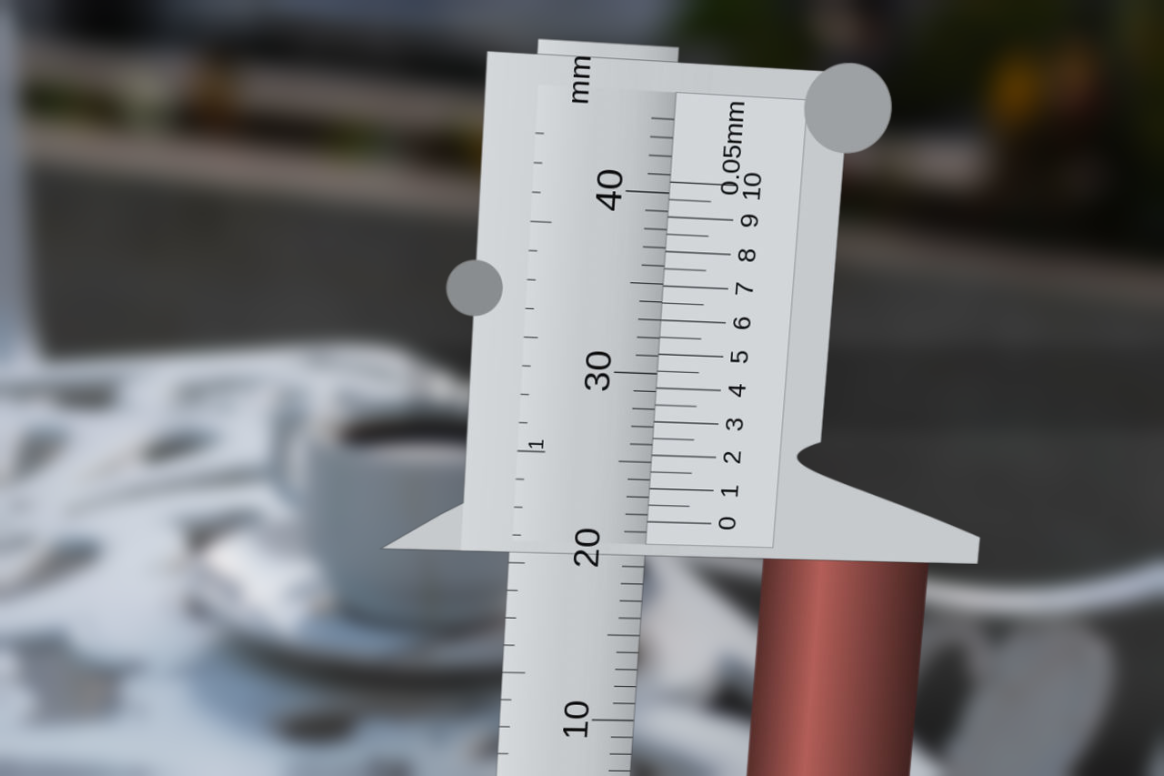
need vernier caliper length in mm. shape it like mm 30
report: mm 21.6
